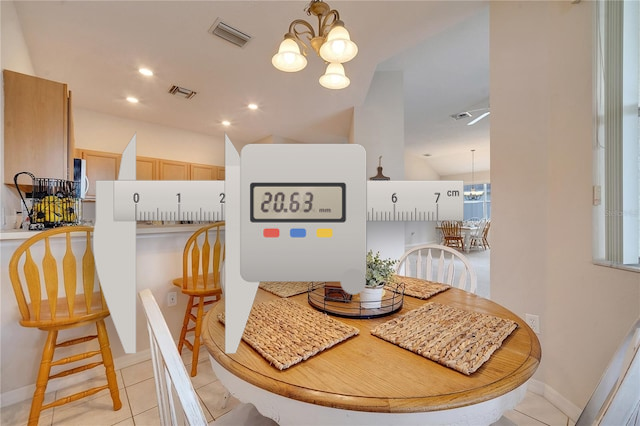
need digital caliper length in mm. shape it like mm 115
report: mm 20.63
